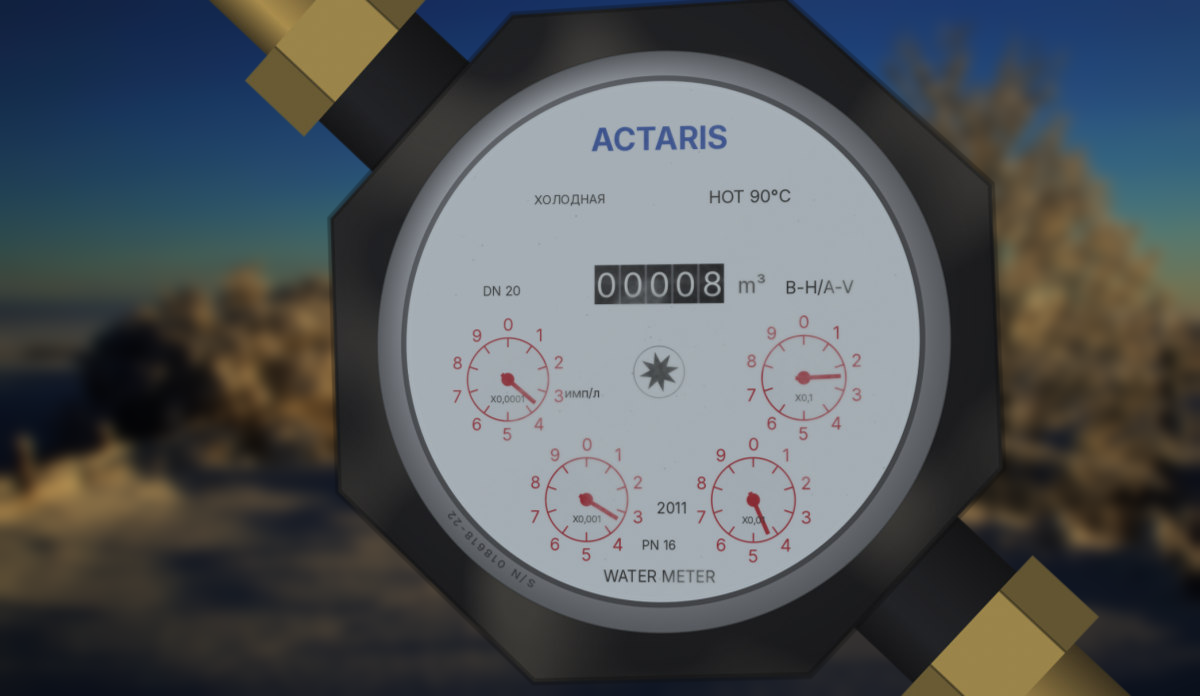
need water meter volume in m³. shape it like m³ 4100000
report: m³ 8.2433
